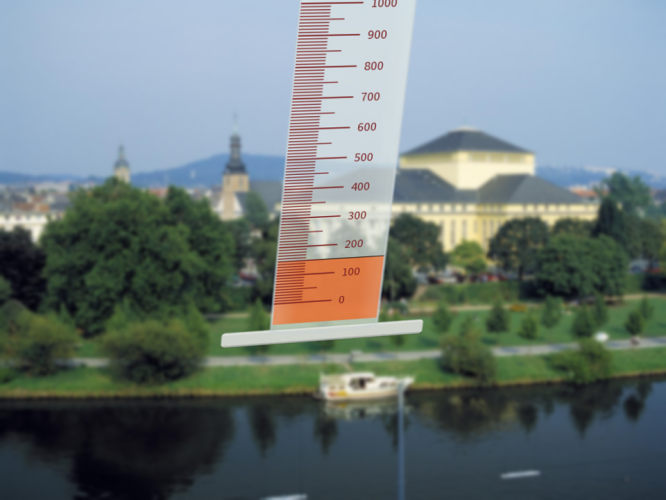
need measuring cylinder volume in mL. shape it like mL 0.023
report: mL 150
